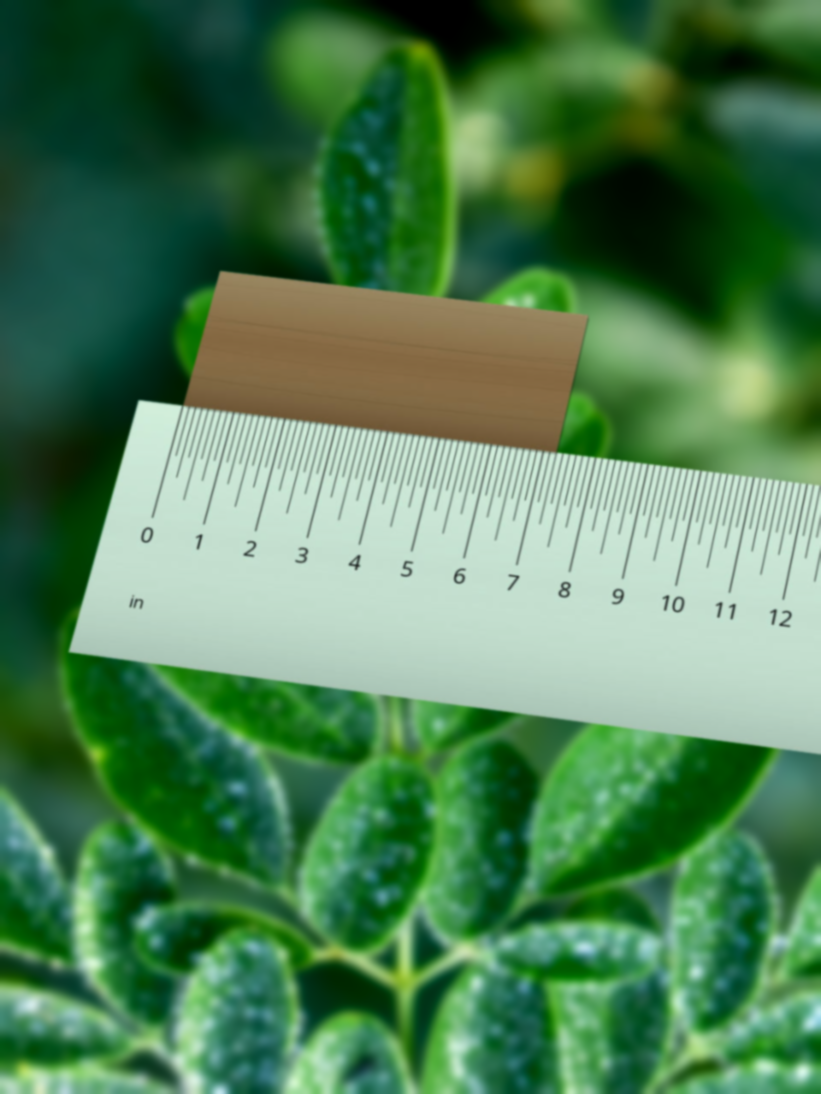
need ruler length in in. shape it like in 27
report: in 7.25
